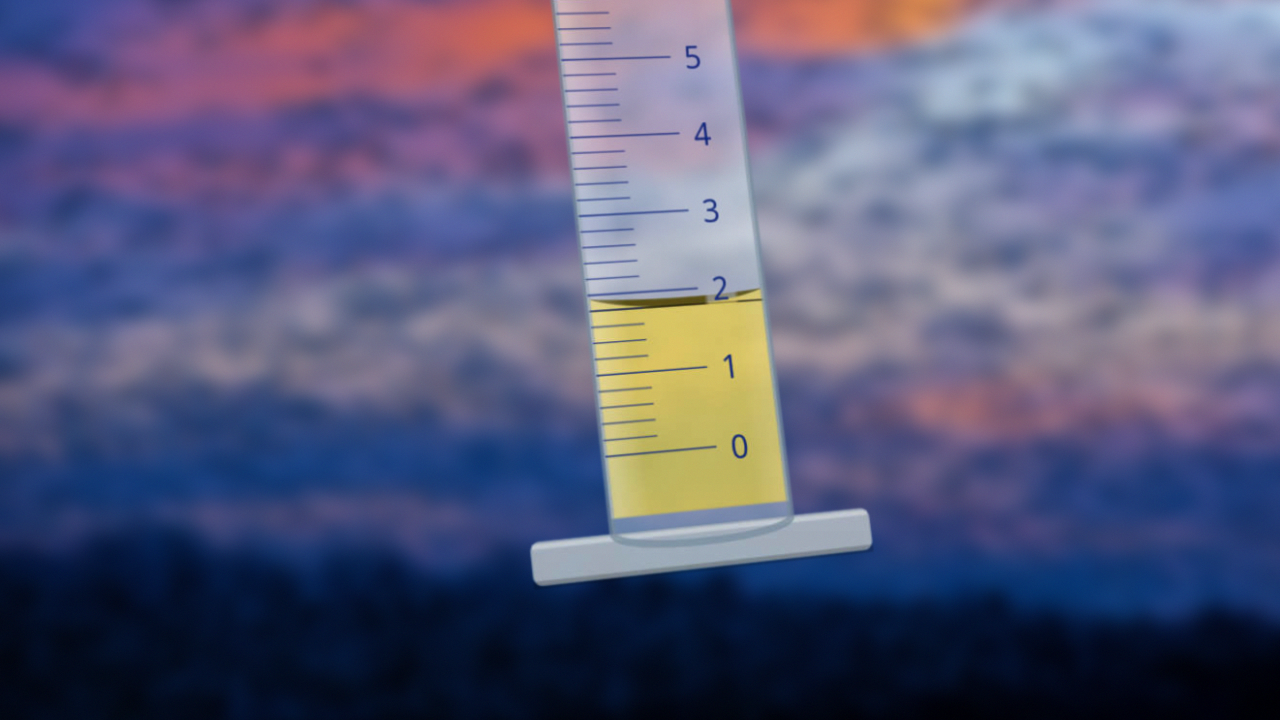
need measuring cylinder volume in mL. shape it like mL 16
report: mL 1.8
